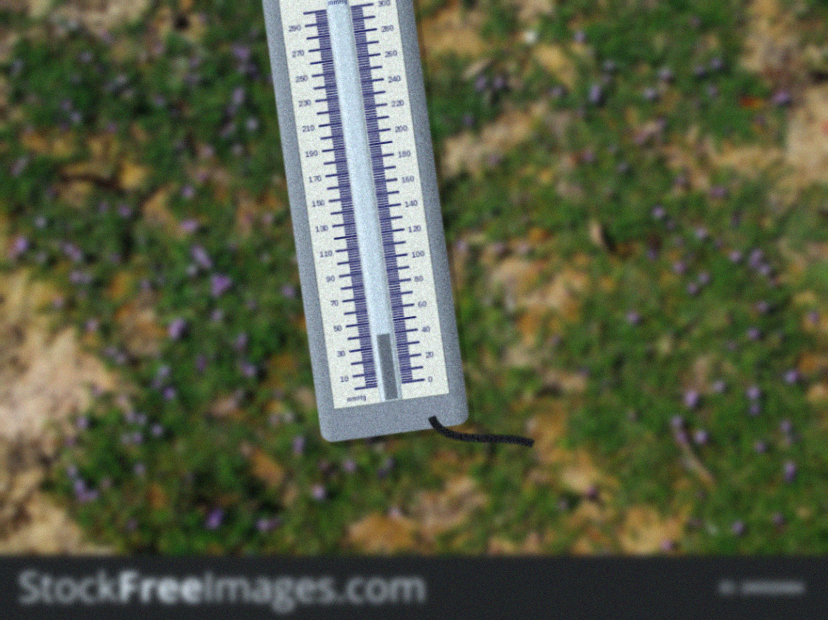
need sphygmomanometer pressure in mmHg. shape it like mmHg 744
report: mmHg 40
